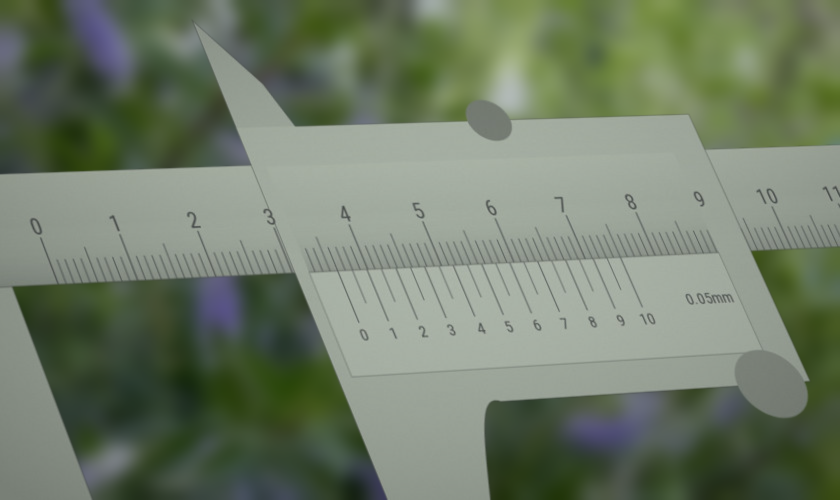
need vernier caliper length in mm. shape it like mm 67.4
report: mm 36.0
